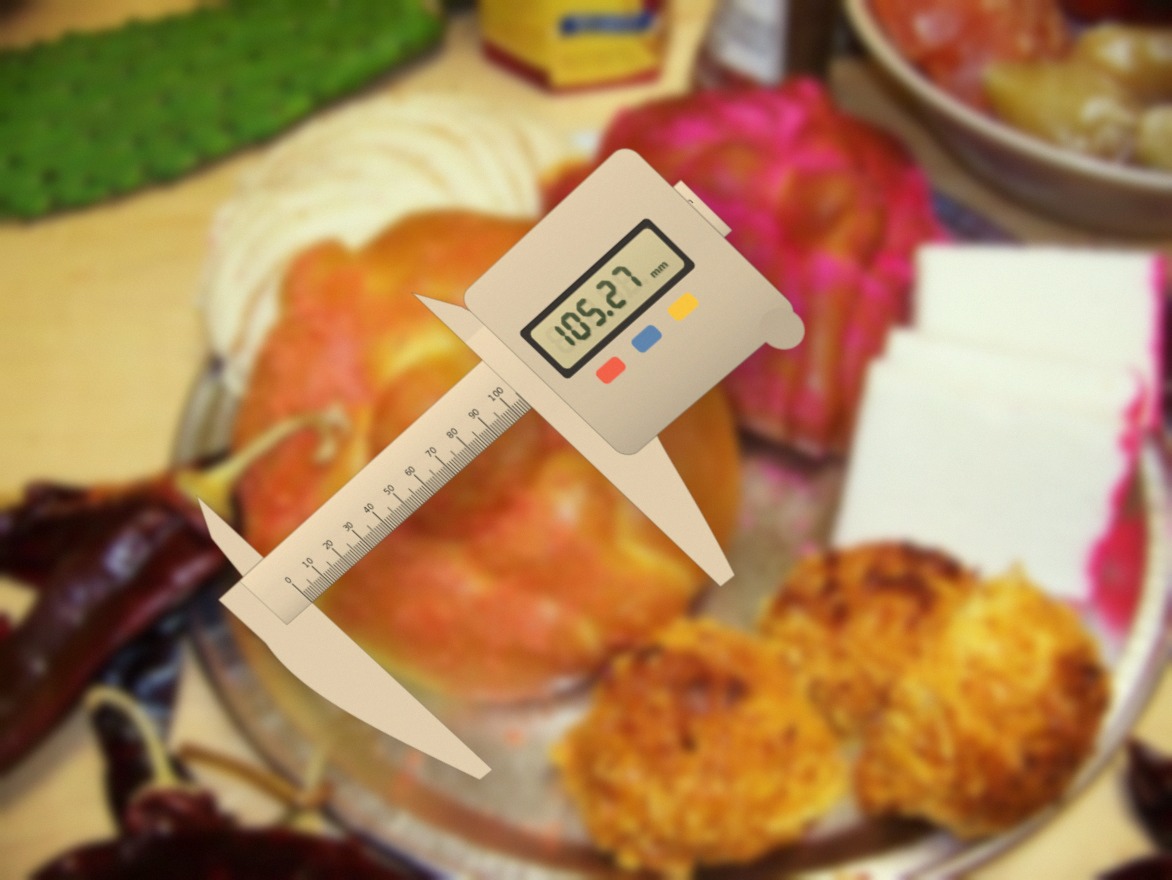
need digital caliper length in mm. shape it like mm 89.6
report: mm 105.27
